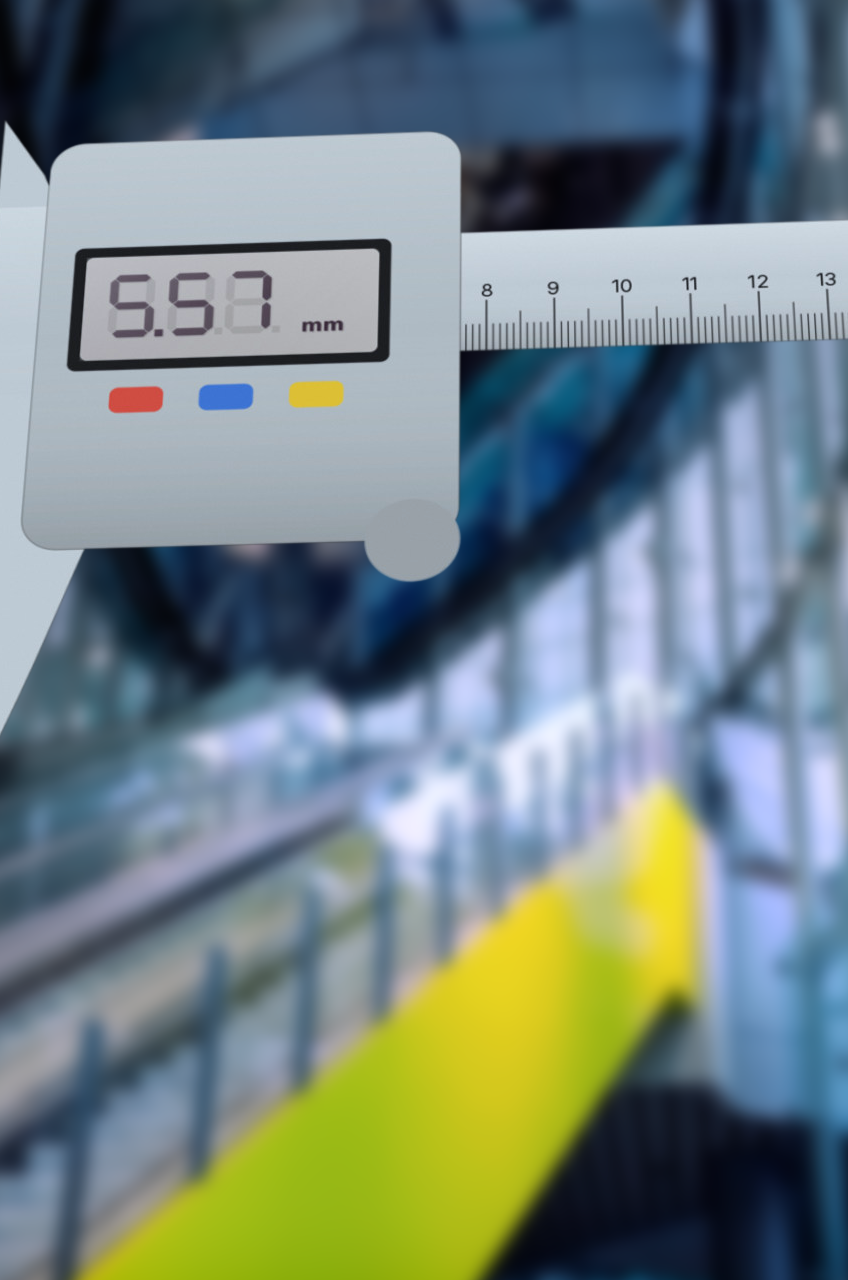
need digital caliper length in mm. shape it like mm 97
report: mm 5.57
